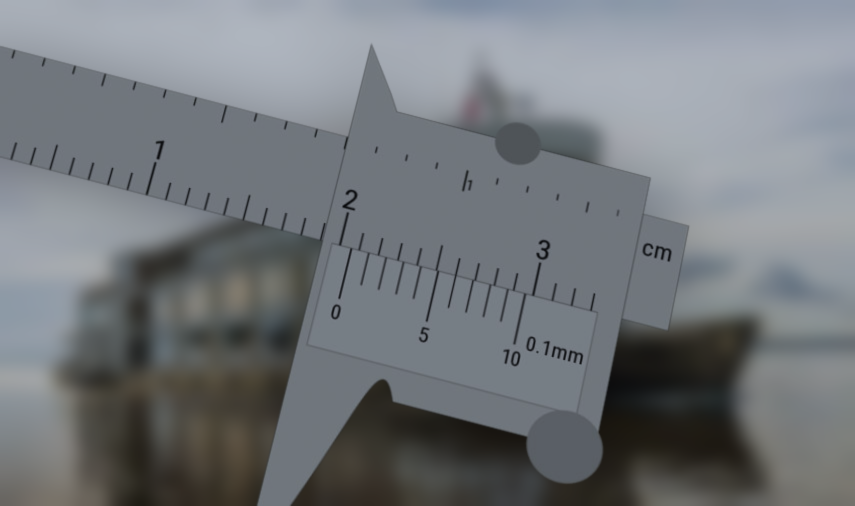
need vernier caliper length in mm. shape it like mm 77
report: mm 20.6
